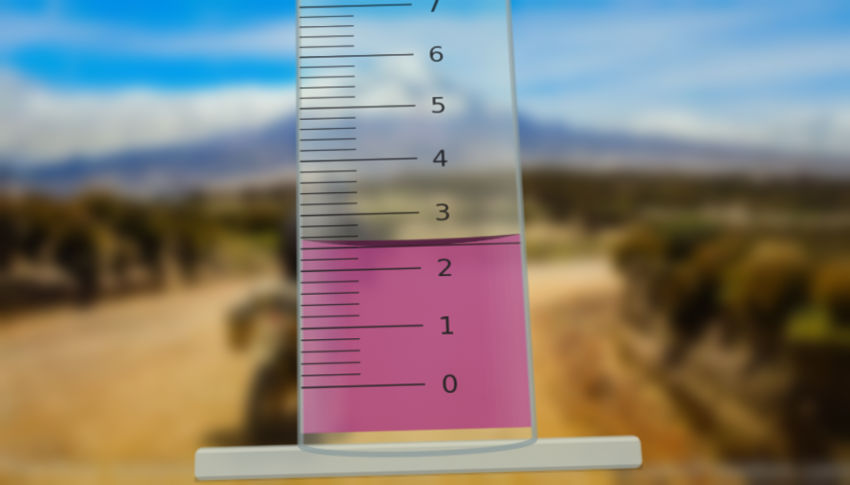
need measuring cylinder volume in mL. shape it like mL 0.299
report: mL 2.4
